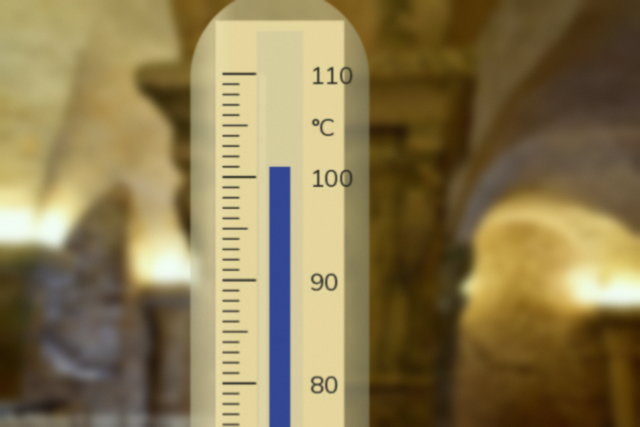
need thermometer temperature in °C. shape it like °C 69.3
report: °C 101
